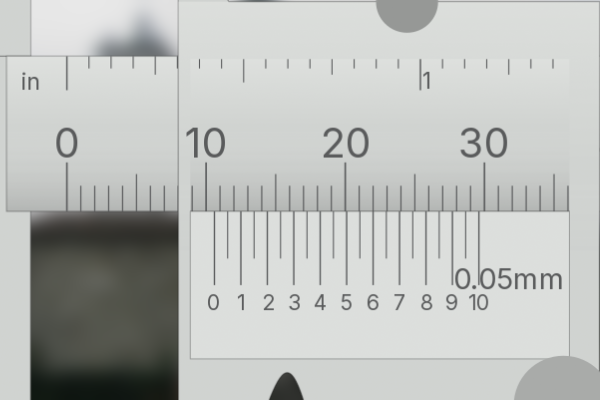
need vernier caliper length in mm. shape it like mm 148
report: mm 10.6
